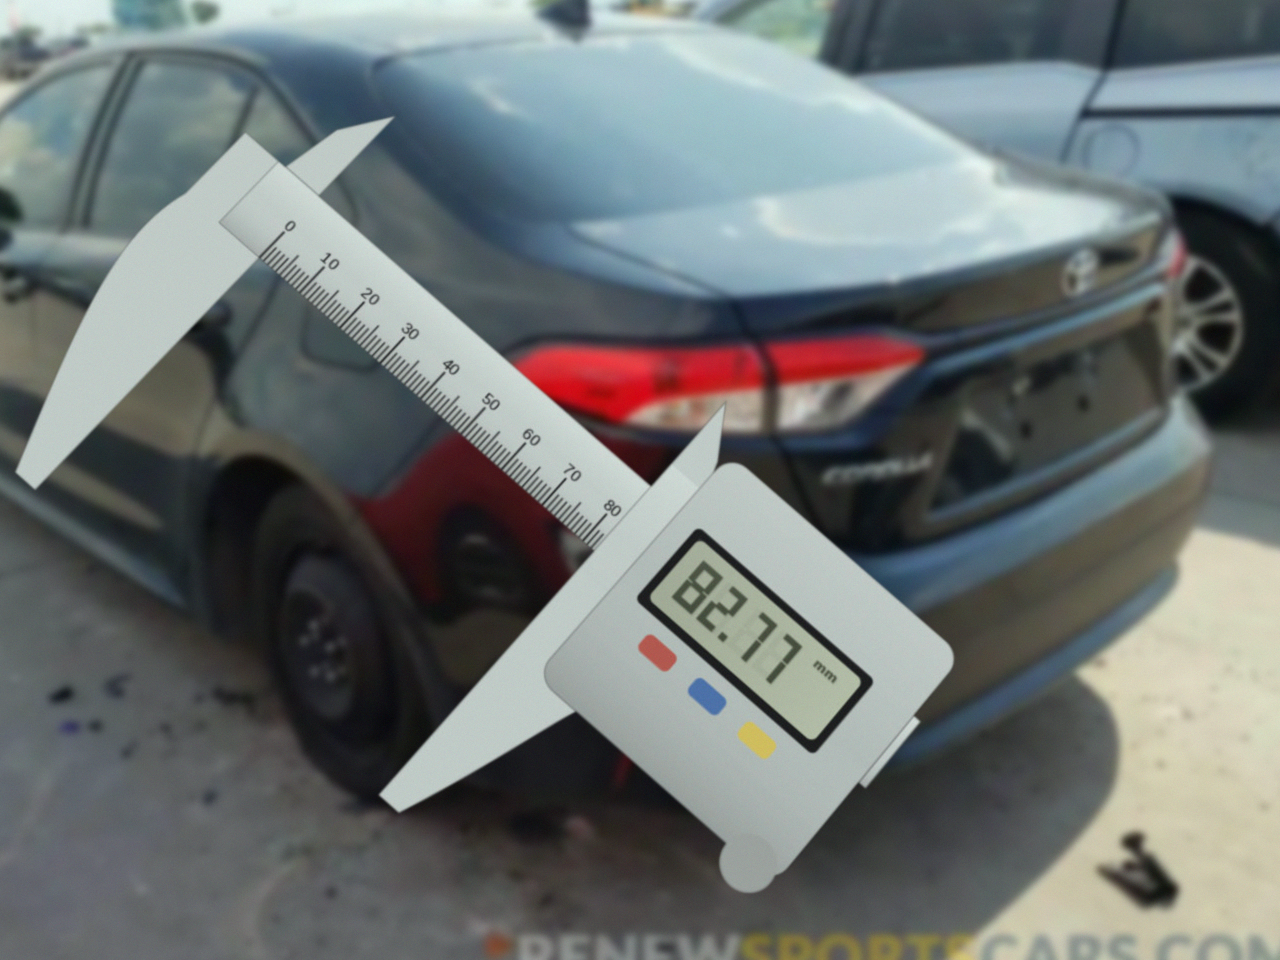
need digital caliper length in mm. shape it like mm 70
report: mm 82.77
